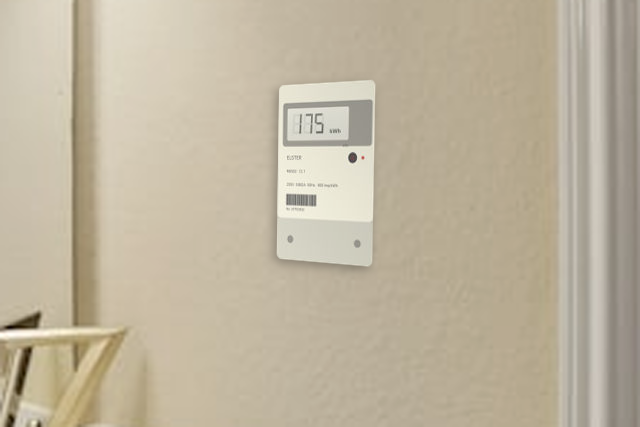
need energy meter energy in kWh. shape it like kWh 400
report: kWh 175
